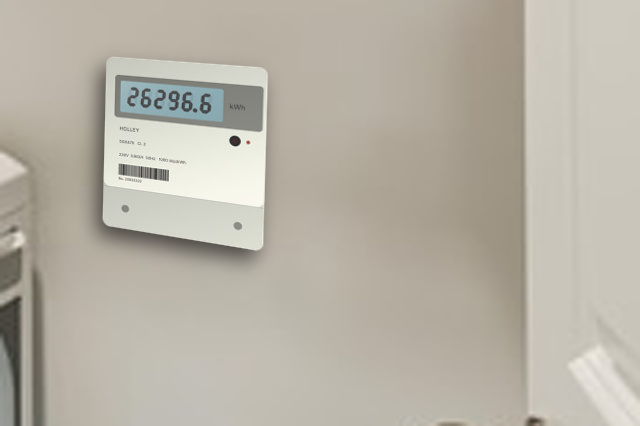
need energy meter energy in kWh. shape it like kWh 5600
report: kWh 26296.6
